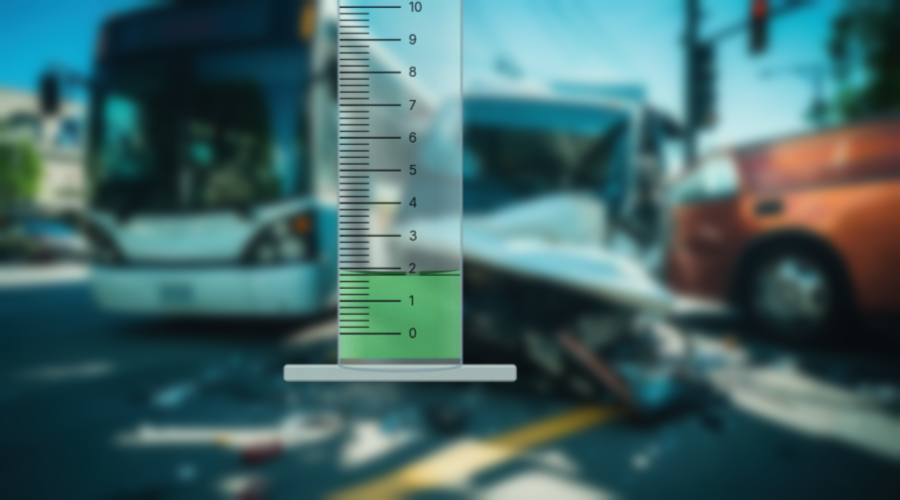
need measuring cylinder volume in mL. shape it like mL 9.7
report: mL 1.8
